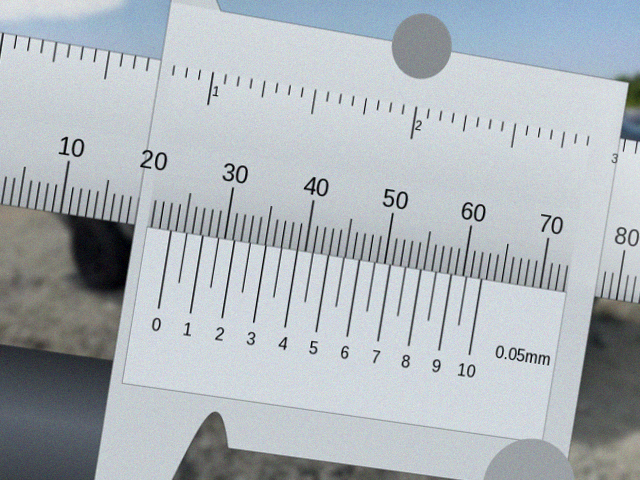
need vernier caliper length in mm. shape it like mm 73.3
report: mm 23.4
